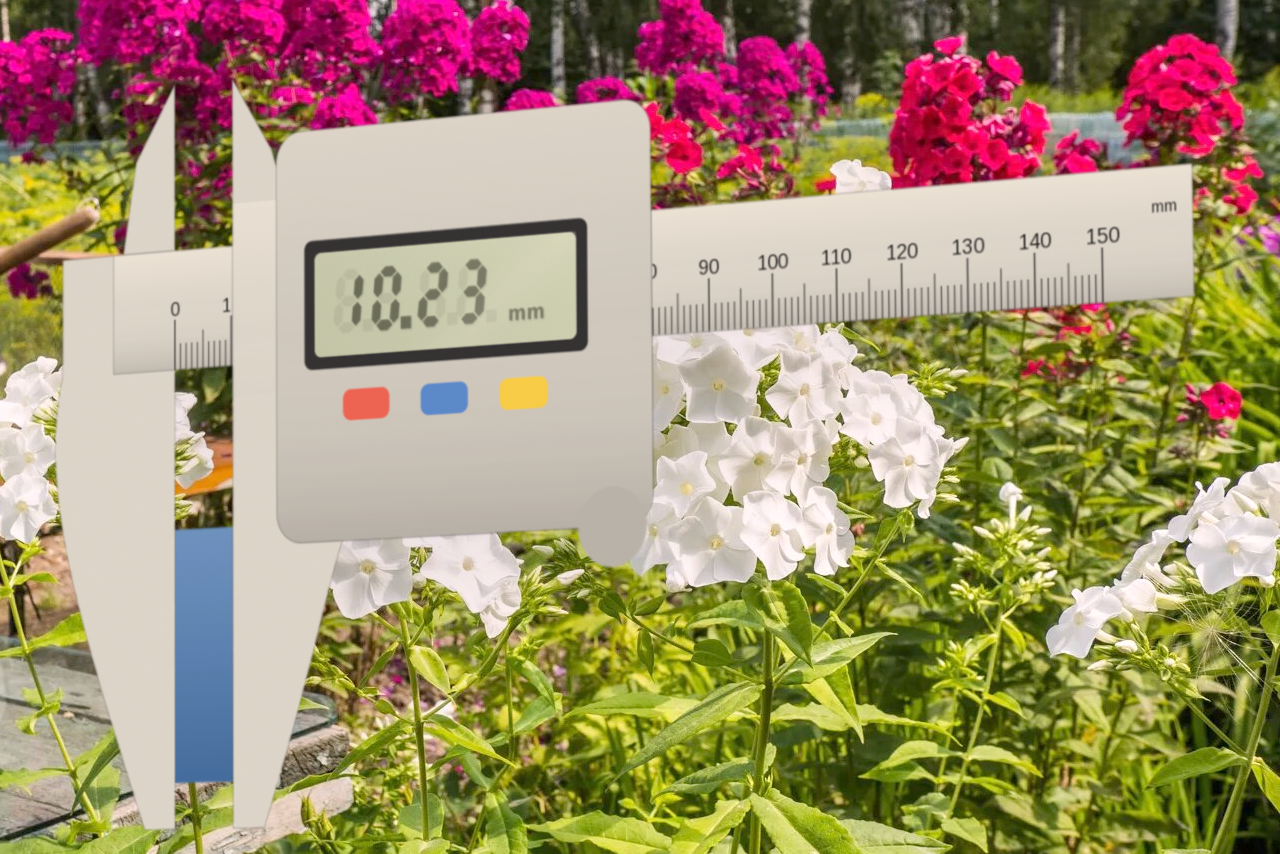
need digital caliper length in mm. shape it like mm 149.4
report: mm 10.23
